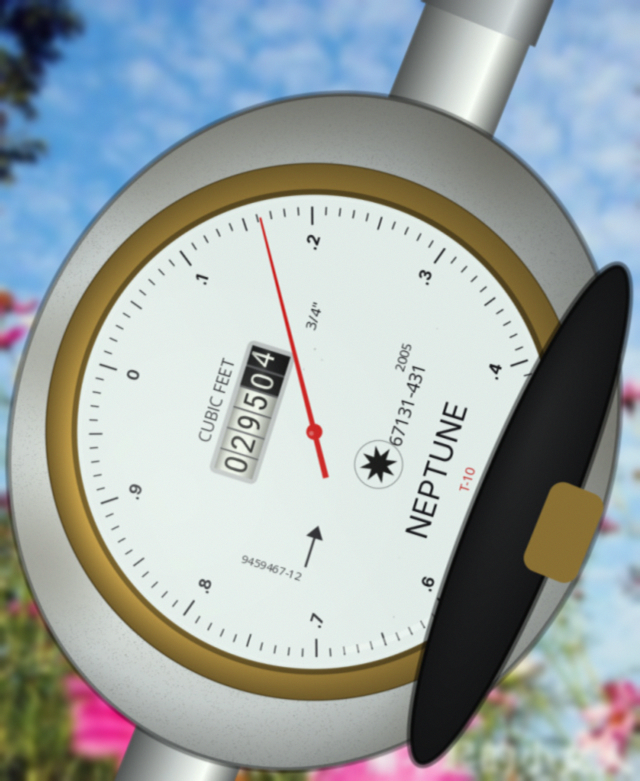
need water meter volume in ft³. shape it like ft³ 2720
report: ft³ 29504.16
